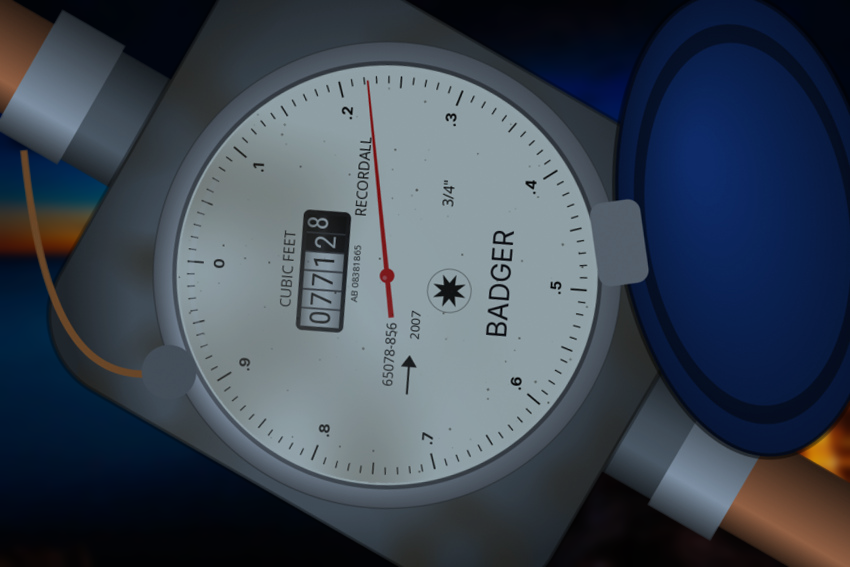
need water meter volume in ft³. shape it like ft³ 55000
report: ft³ 77128.22
